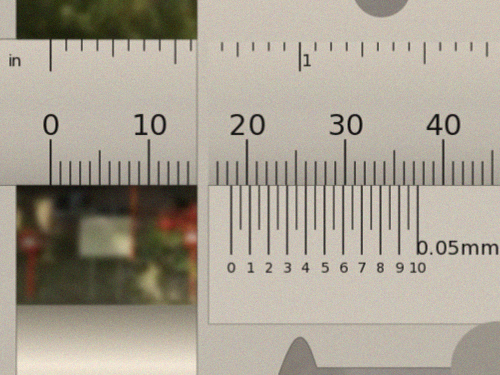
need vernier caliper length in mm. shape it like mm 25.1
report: mm 18.4
